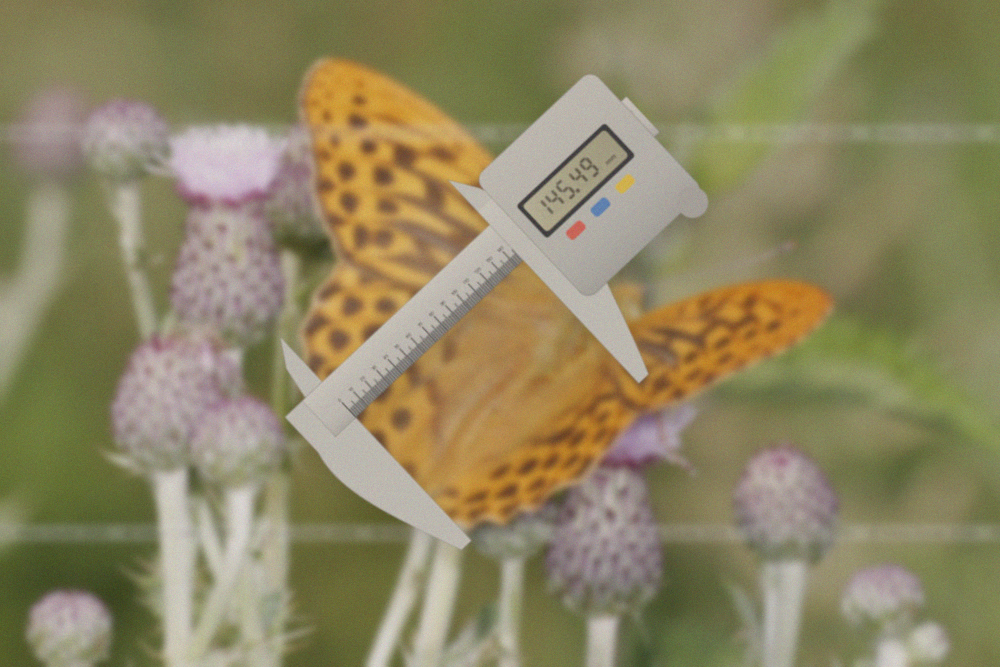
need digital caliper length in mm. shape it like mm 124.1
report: mm 145.49
